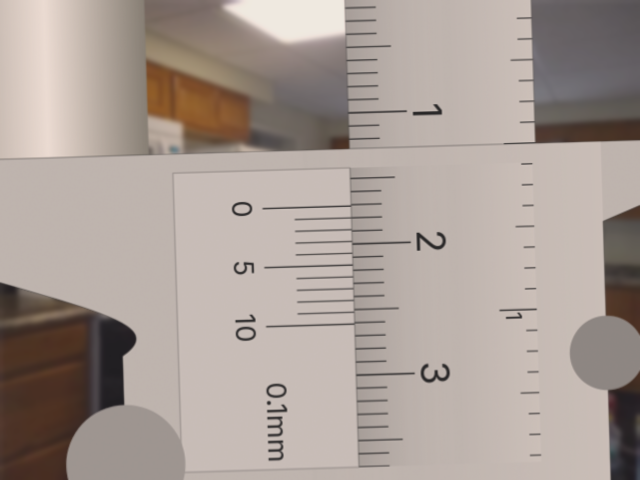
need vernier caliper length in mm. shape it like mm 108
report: mm 17.1
